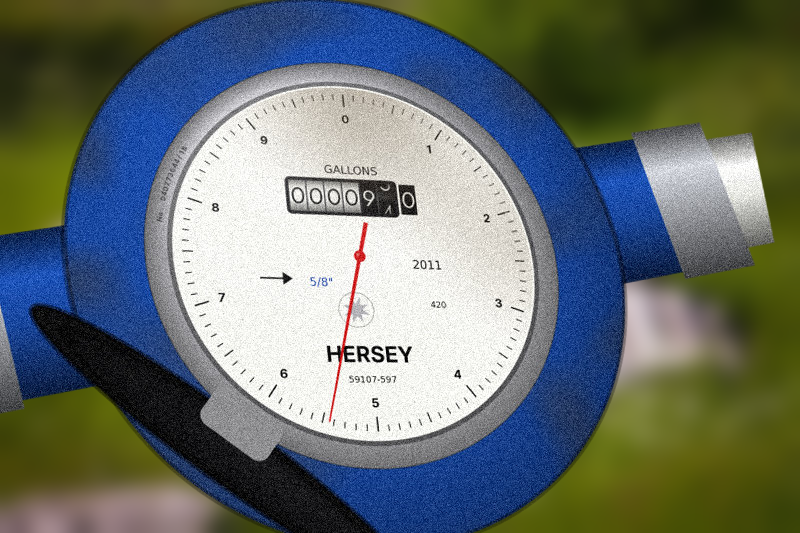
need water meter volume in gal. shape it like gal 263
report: gal 935.4
